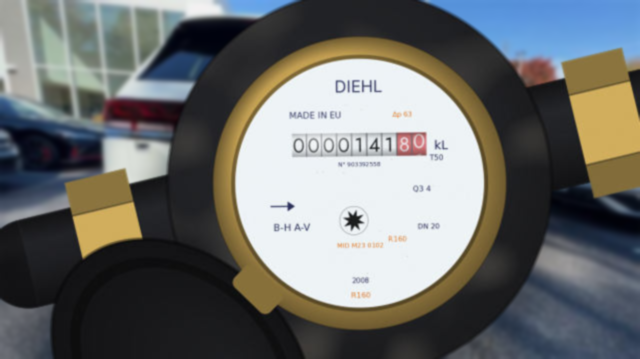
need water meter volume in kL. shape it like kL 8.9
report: kL 141.80
